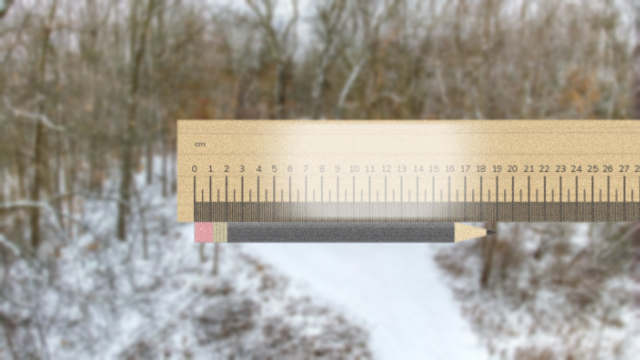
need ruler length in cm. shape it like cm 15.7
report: cm 19
